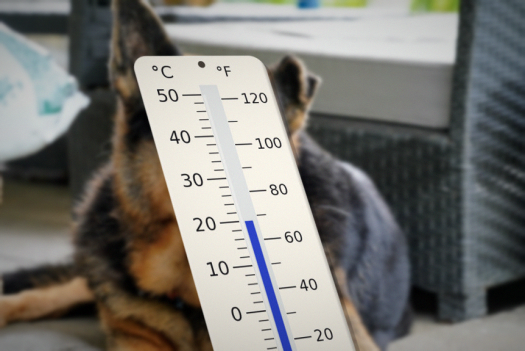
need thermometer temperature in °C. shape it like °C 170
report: °C 20
